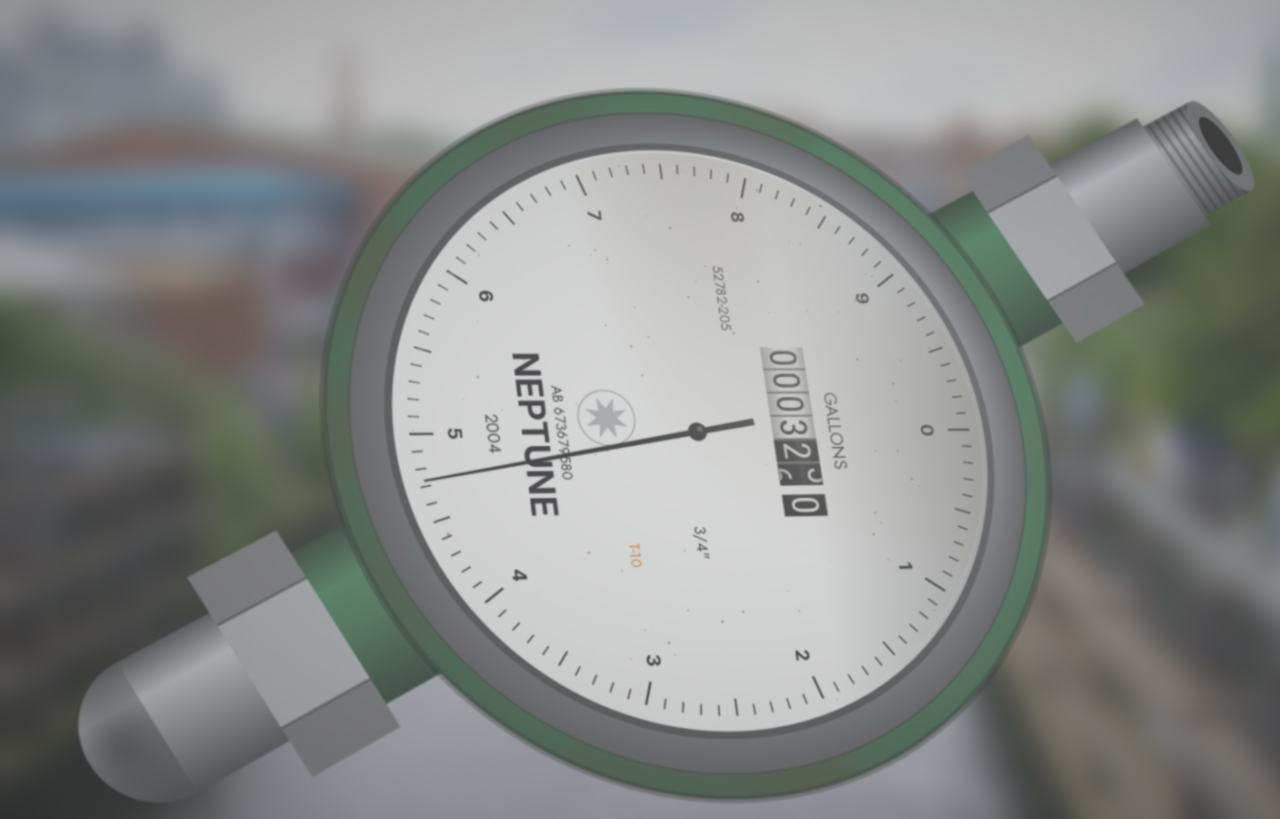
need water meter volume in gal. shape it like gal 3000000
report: gal 3254.7
